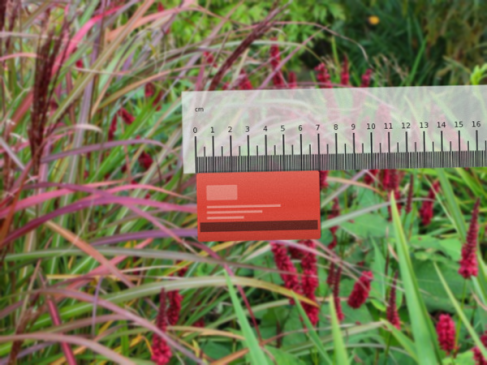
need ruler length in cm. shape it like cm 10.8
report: cm 7
